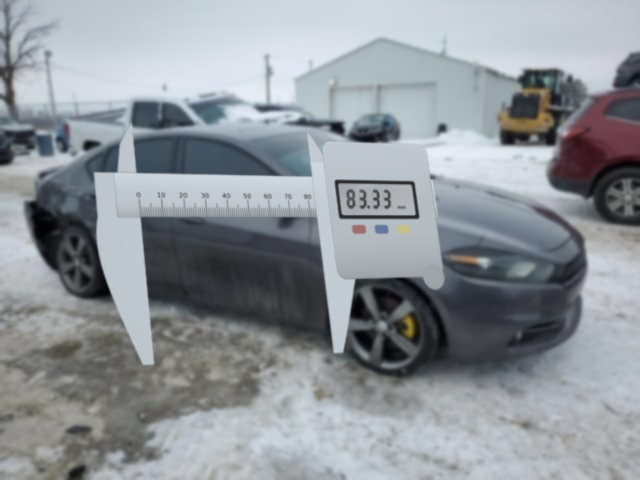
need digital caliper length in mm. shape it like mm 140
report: mm 83.33
